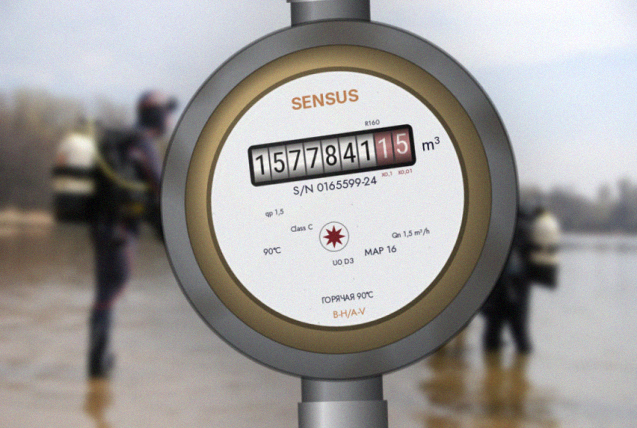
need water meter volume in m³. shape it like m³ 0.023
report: m³ 1577841.15
